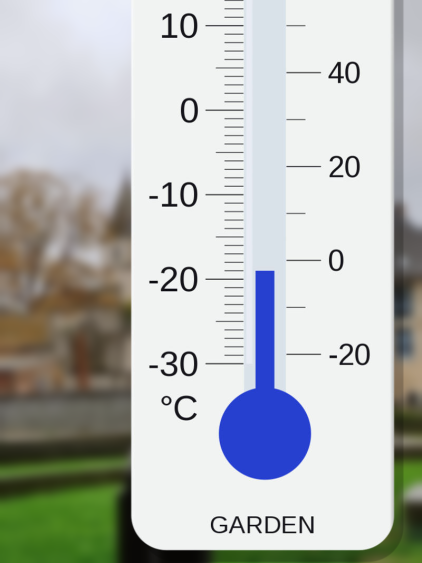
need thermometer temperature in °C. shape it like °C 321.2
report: °C -19
